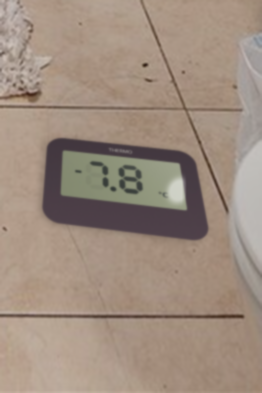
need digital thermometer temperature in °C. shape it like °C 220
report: °C -7.8
